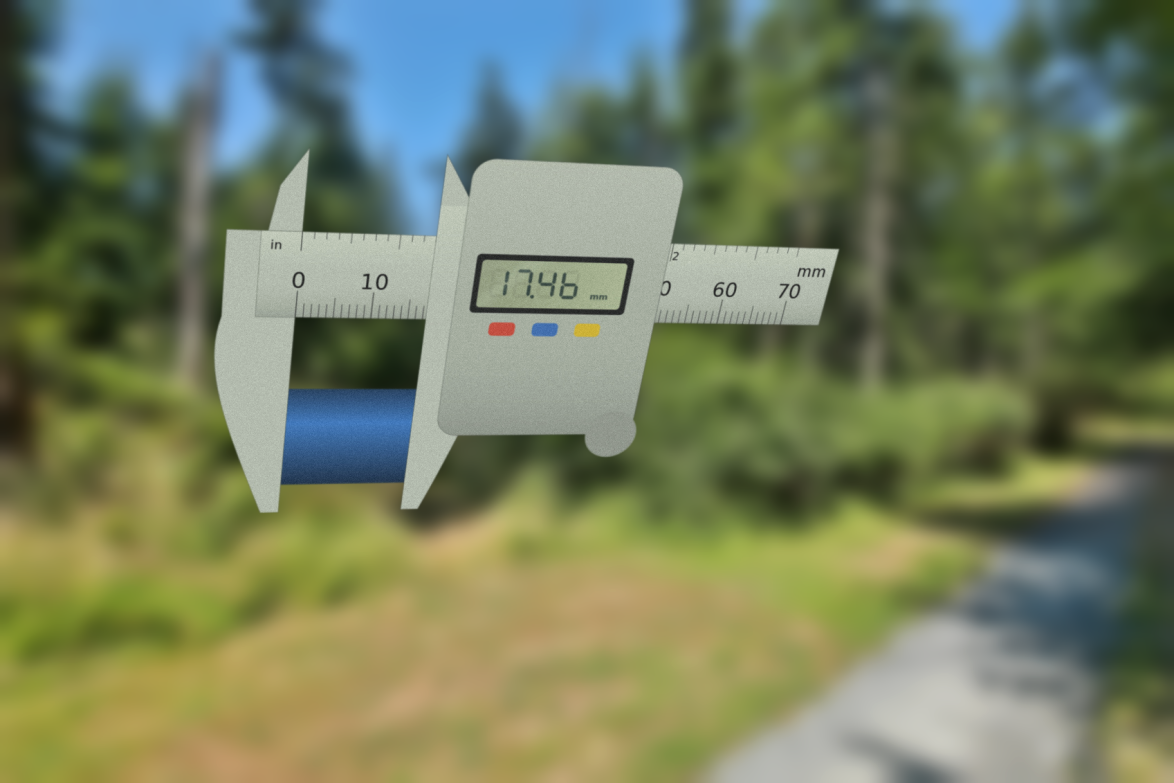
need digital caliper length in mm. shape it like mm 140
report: mm 17.46
